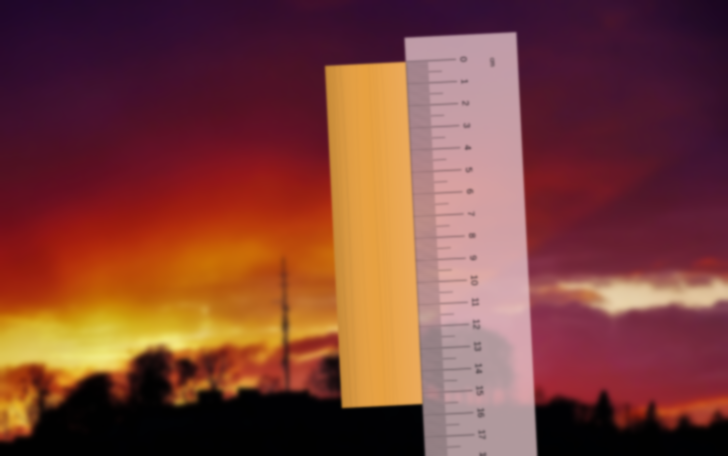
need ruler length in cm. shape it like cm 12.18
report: cm 15.5
